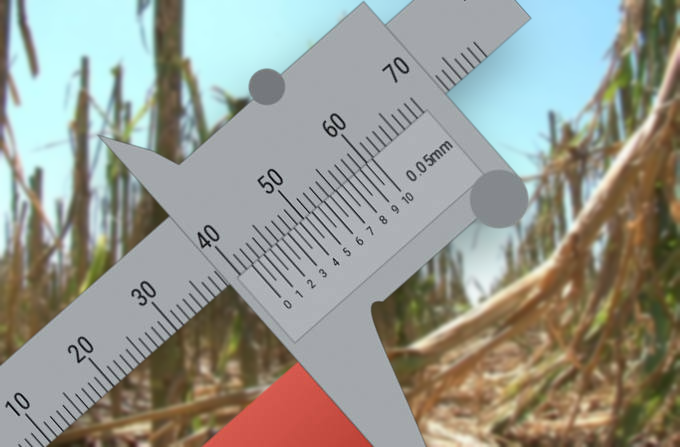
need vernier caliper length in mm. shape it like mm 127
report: mm 41.8
